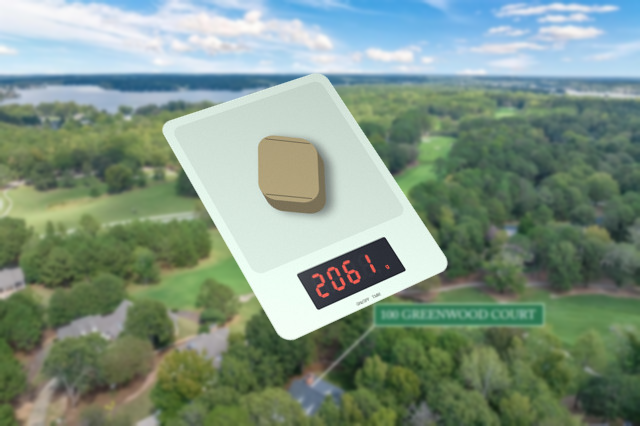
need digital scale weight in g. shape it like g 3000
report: g 2061
